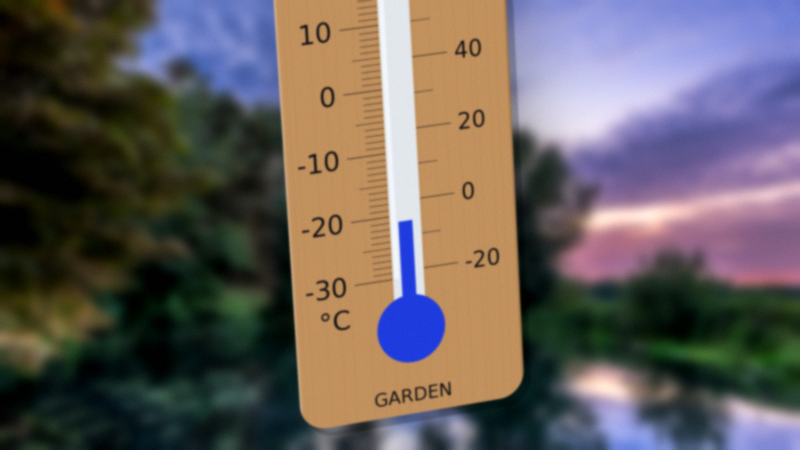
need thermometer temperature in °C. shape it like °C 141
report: °C -21
